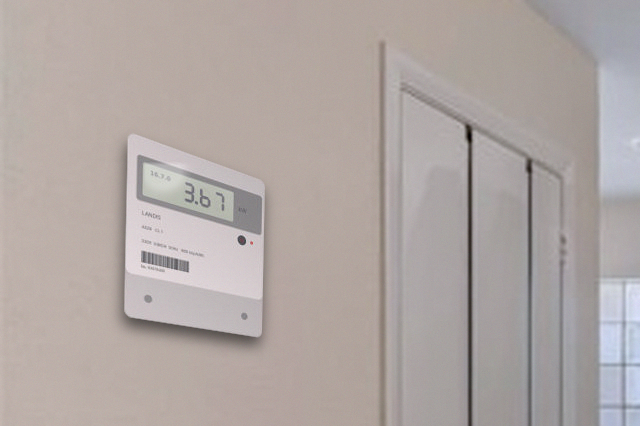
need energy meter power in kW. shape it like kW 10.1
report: kW 3.67
